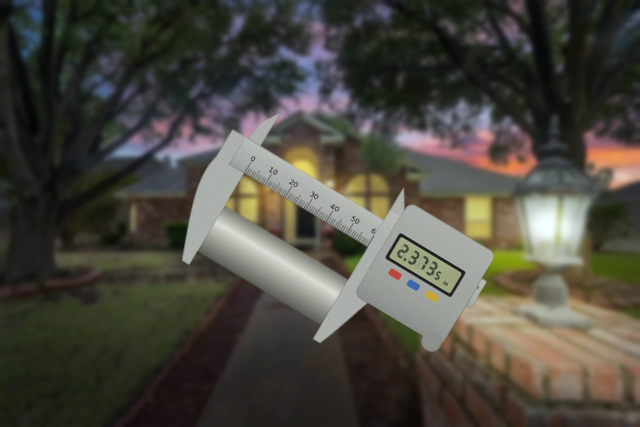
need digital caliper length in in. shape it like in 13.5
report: in 2.3735
